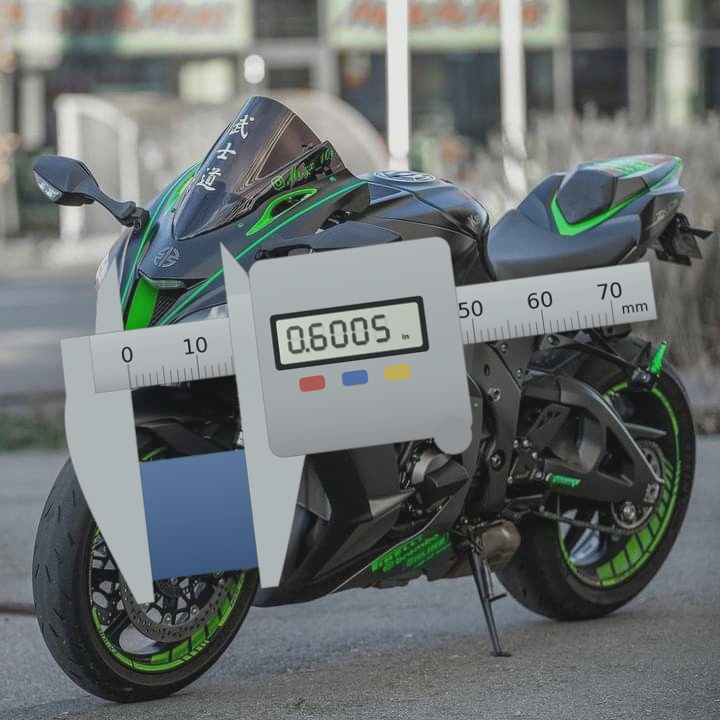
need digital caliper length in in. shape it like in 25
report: in 0.6005
